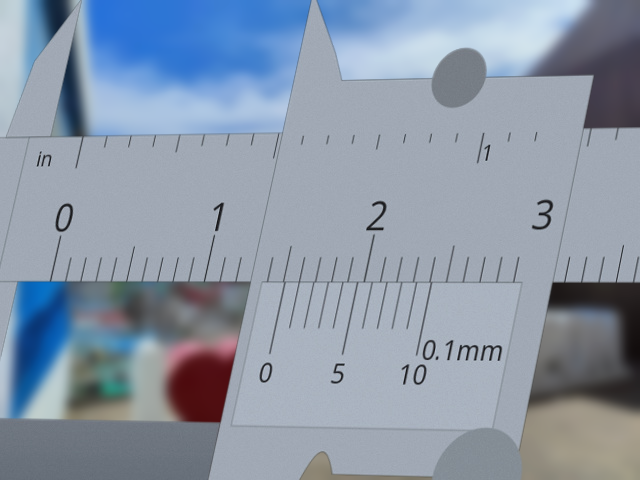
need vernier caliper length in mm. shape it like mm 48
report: mm 15.1
